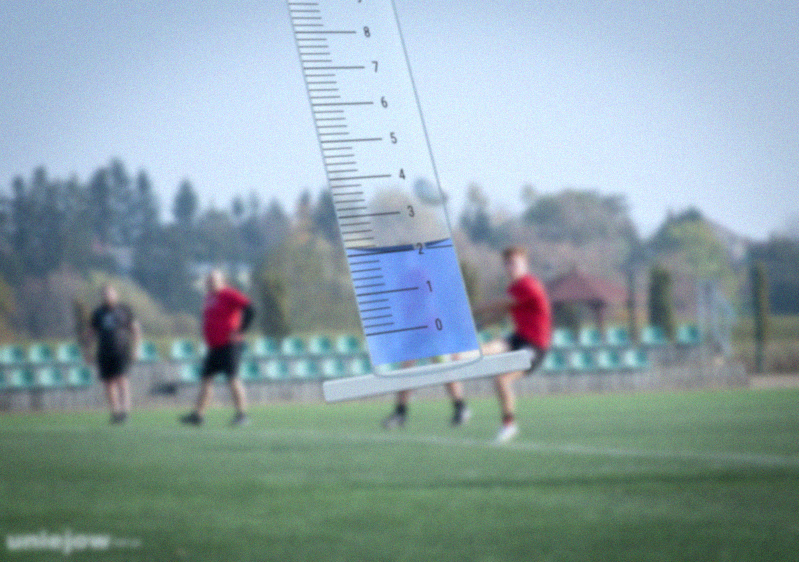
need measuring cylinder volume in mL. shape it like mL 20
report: mL 2
